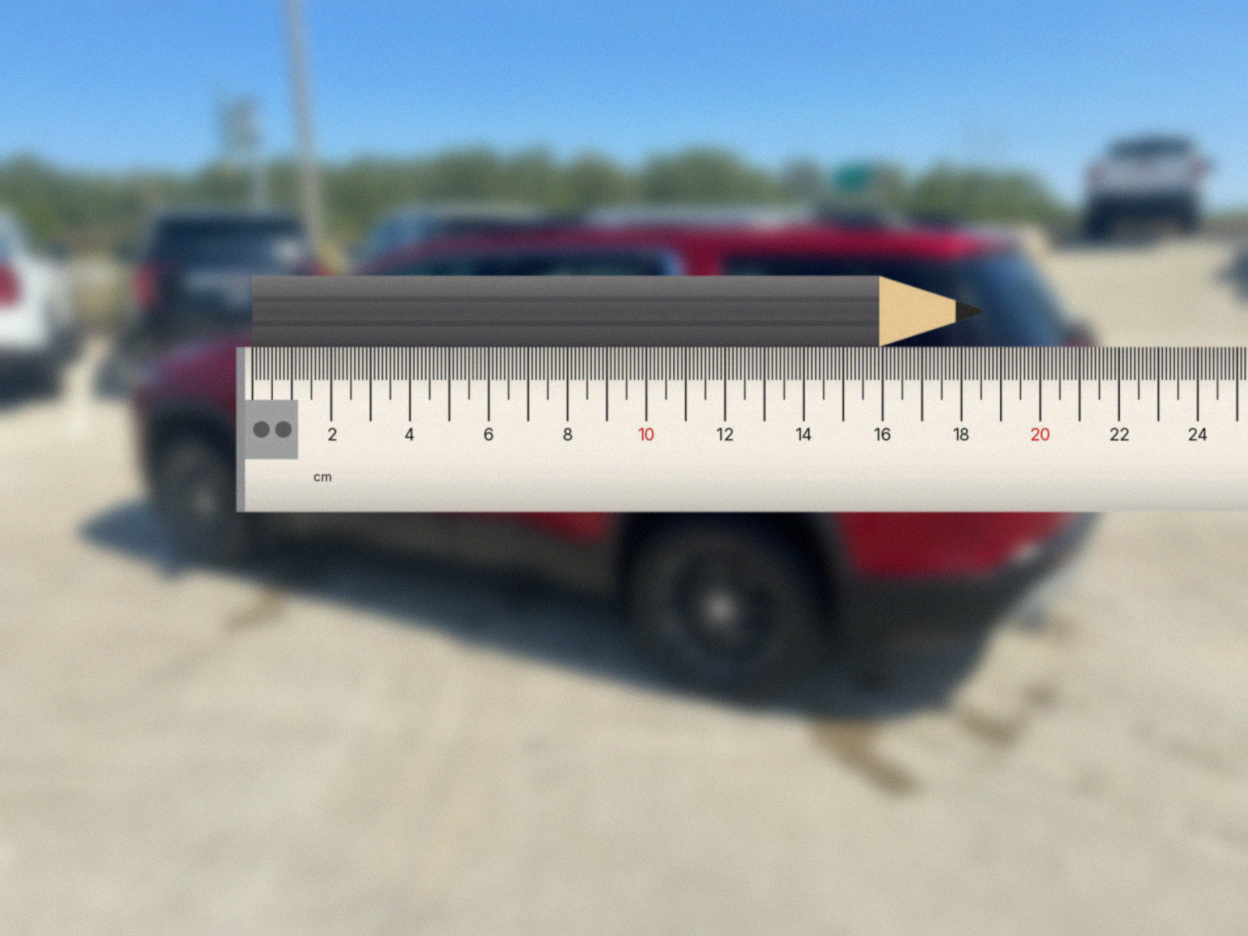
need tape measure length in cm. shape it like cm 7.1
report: cm 18.5
